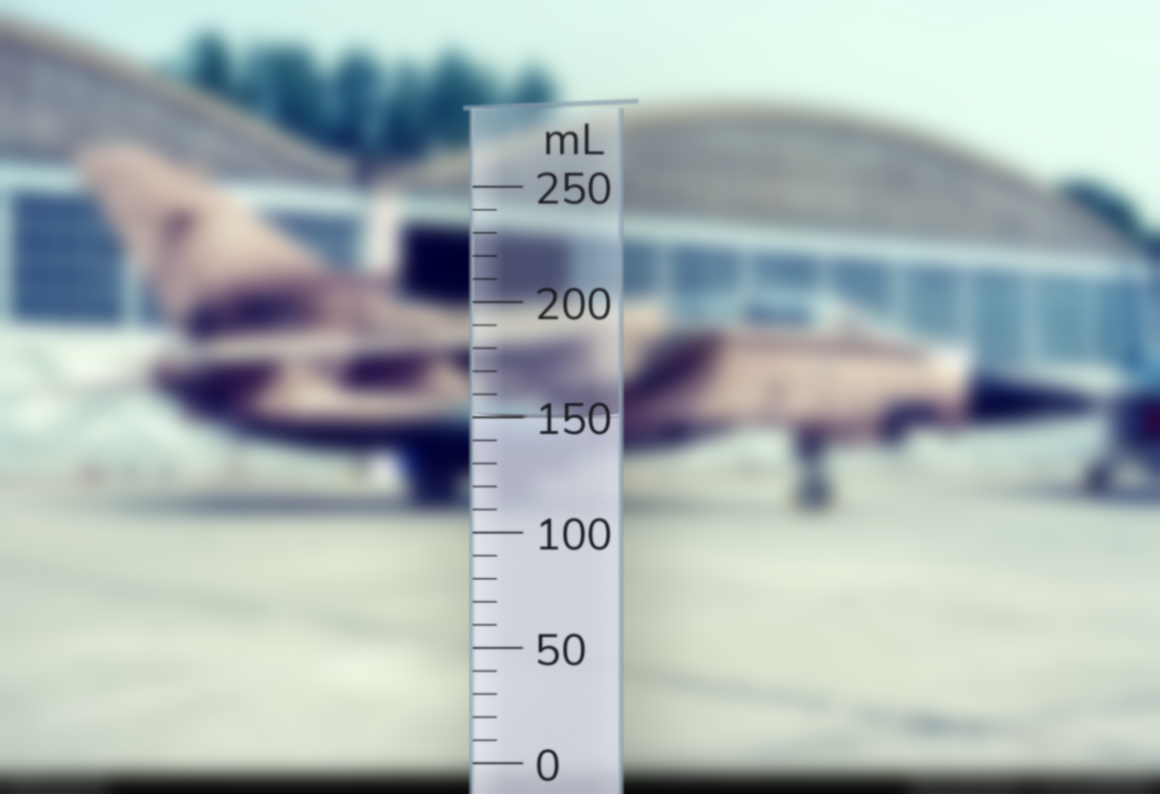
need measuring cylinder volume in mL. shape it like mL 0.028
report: mL 150
